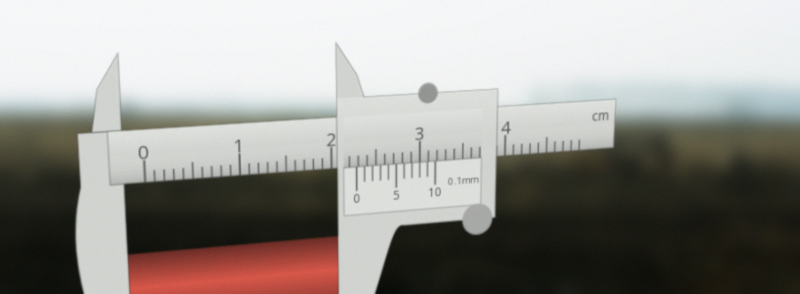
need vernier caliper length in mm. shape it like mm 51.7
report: mm 22.8
